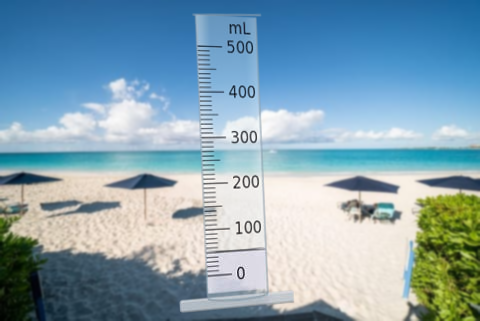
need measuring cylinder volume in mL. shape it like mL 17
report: mL 50
